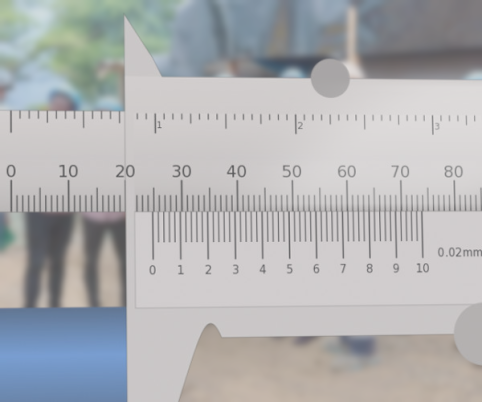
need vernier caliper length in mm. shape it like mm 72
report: mm 24.8
